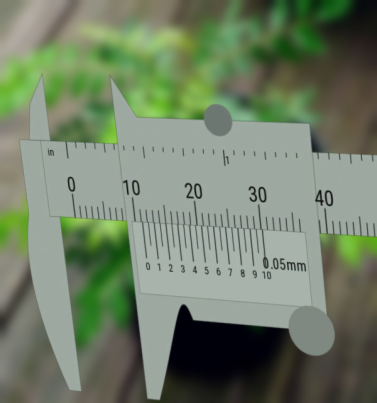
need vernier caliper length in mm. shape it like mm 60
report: mm 11.2
